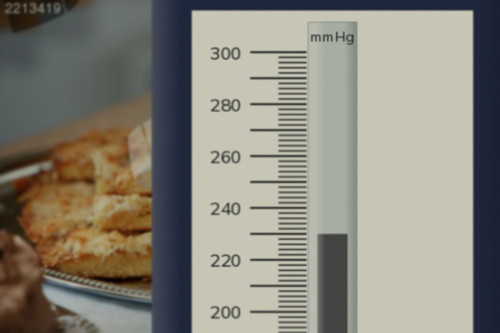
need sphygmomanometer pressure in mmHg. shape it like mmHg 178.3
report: mmHg 230
